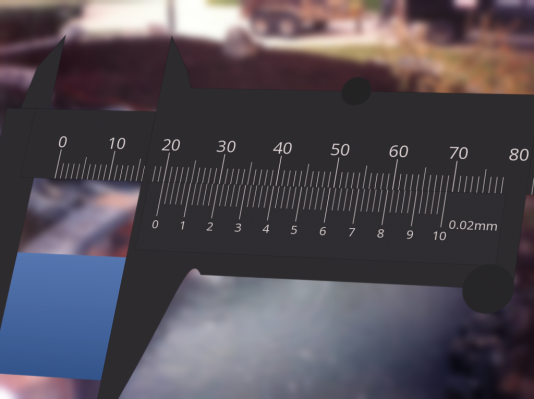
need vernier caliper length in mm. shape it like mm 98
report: mm 20.0
